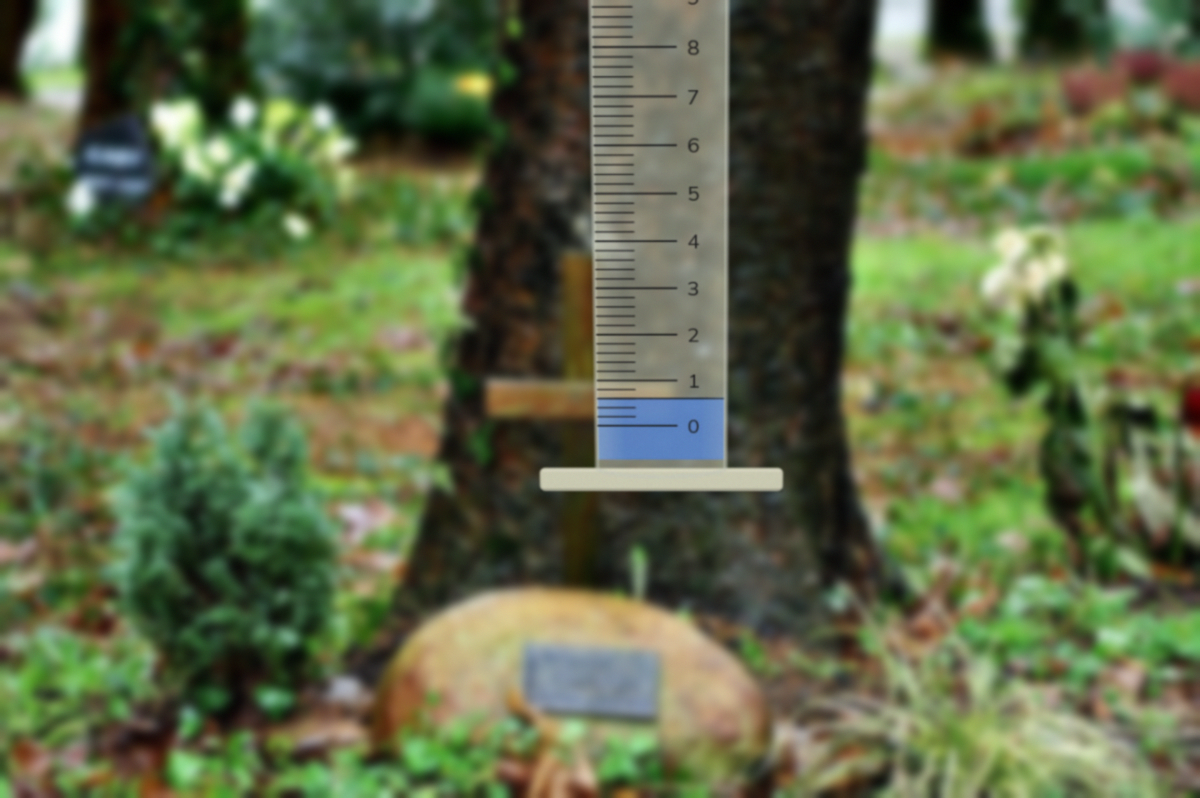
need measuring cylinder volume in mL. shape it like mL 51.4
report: mL 0.6
